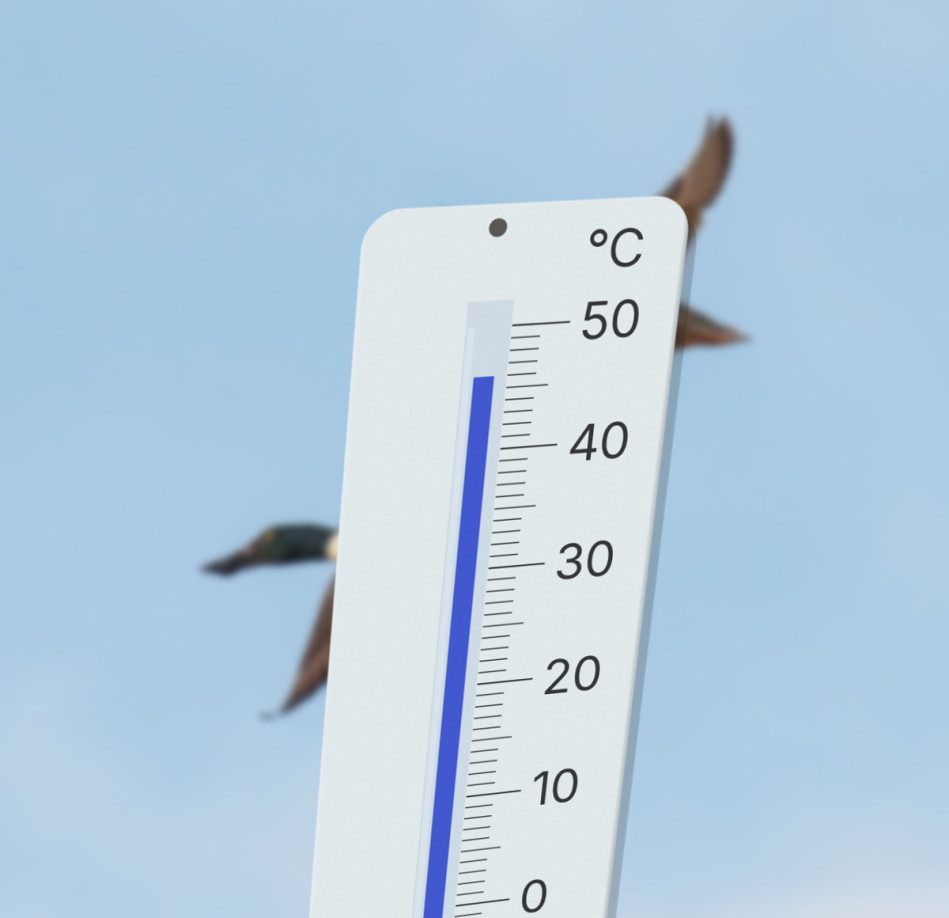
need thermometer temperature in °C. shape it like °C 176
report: °C 46
